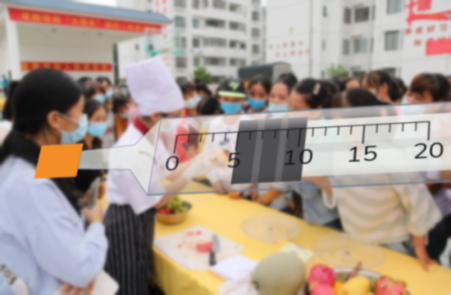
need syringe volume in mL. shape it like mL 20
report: mL 5
